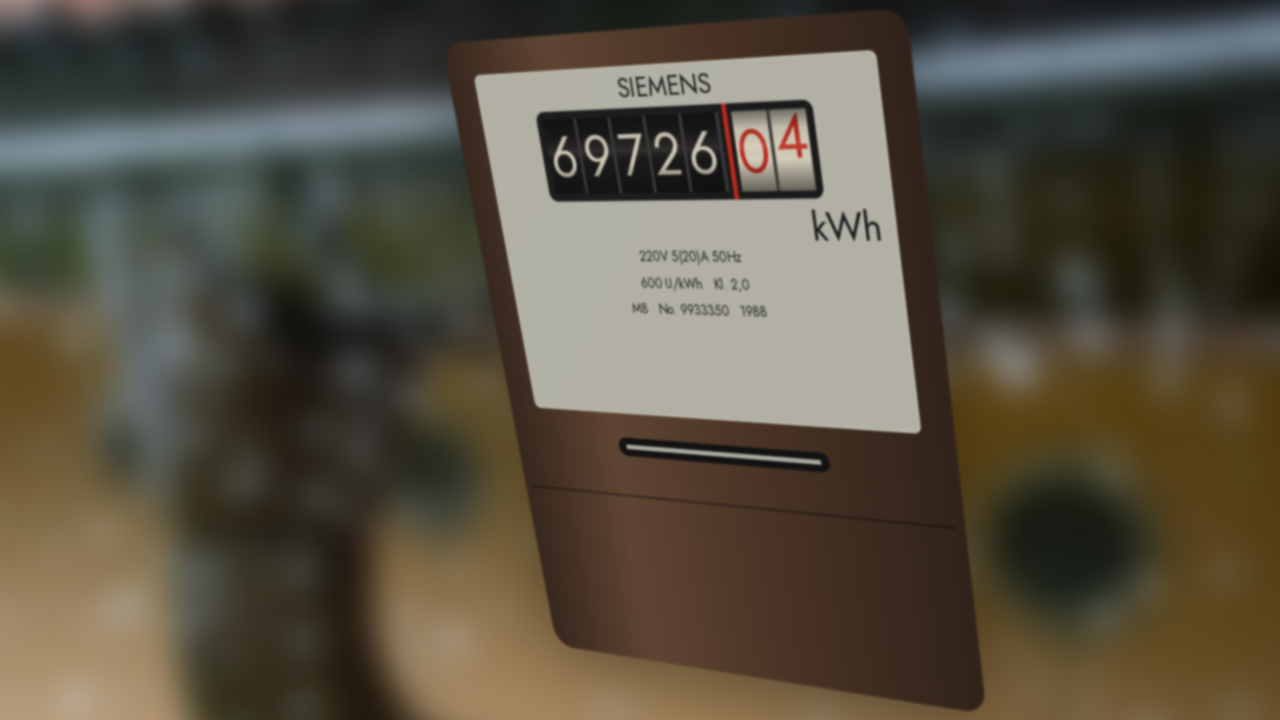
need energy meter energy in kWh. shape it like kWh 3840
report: kWh 69726.04
